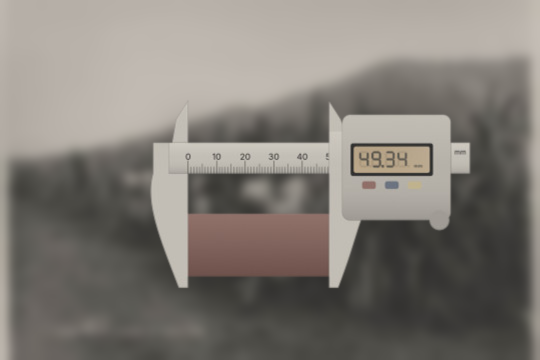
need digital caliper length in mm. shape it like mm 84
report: mm 49.34
